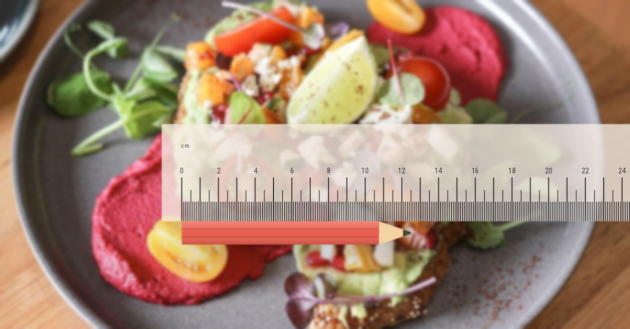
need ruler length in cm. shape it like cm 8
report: cm 12.5
